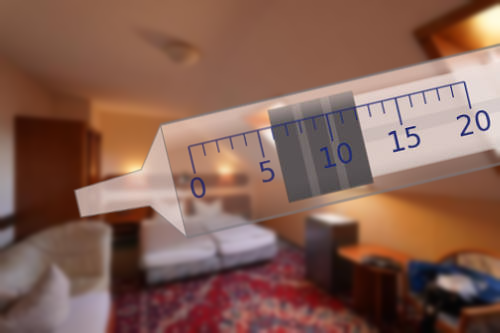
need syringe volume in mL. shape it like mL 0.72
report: mL 6
